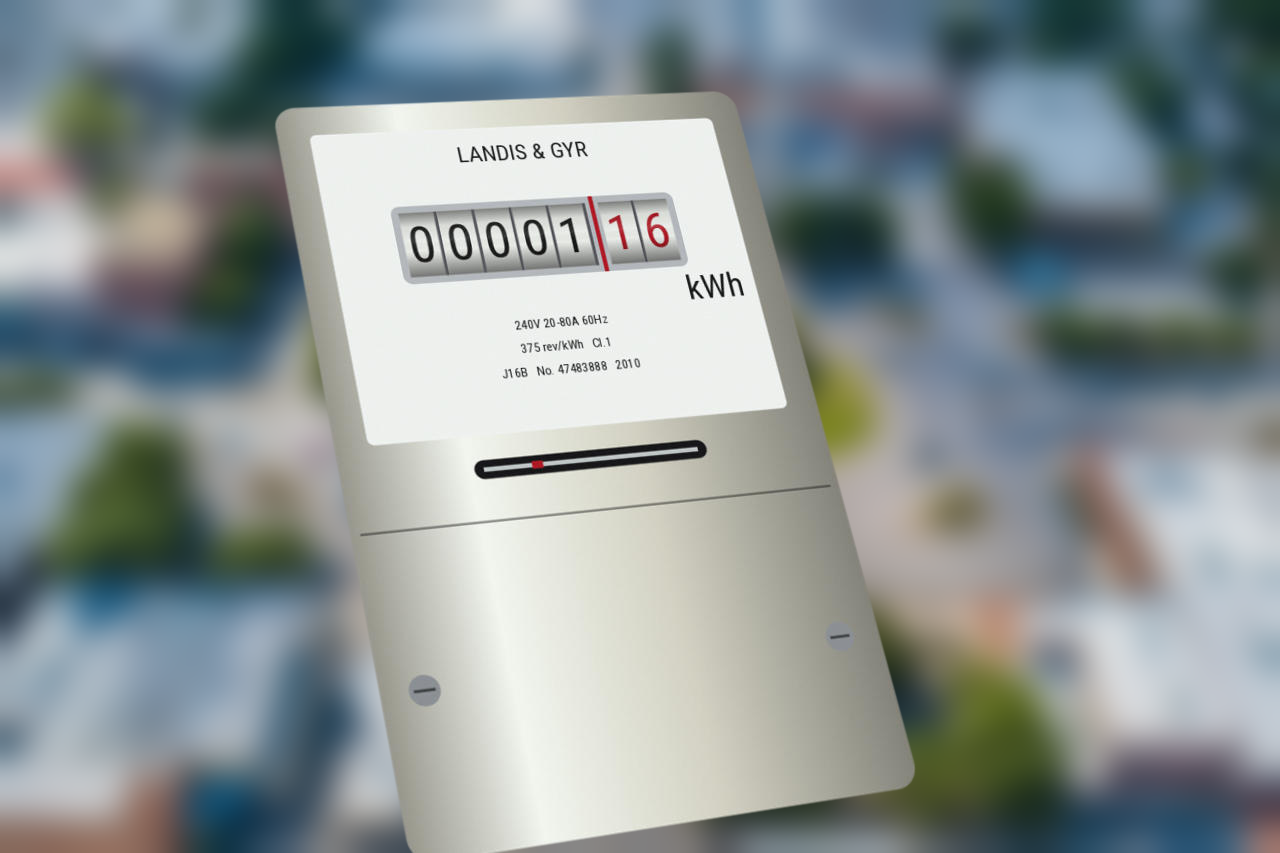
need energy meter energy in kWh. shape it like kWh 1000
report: kWh 1.16
